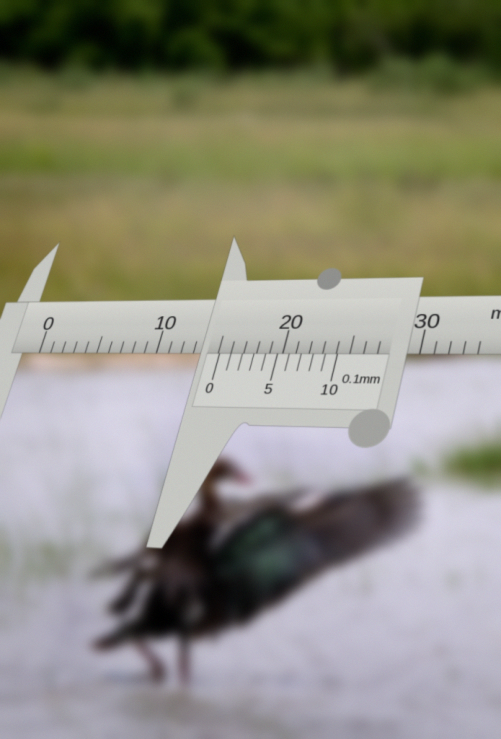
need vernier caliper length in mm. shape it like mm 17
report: mm 15.1
